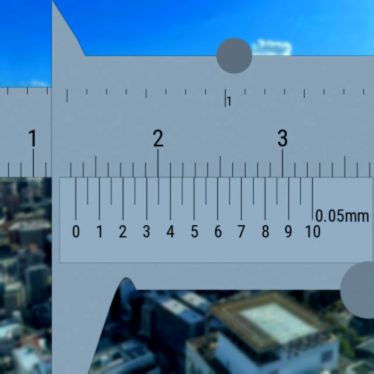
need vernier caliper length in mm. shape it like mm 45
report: mm 13.4
